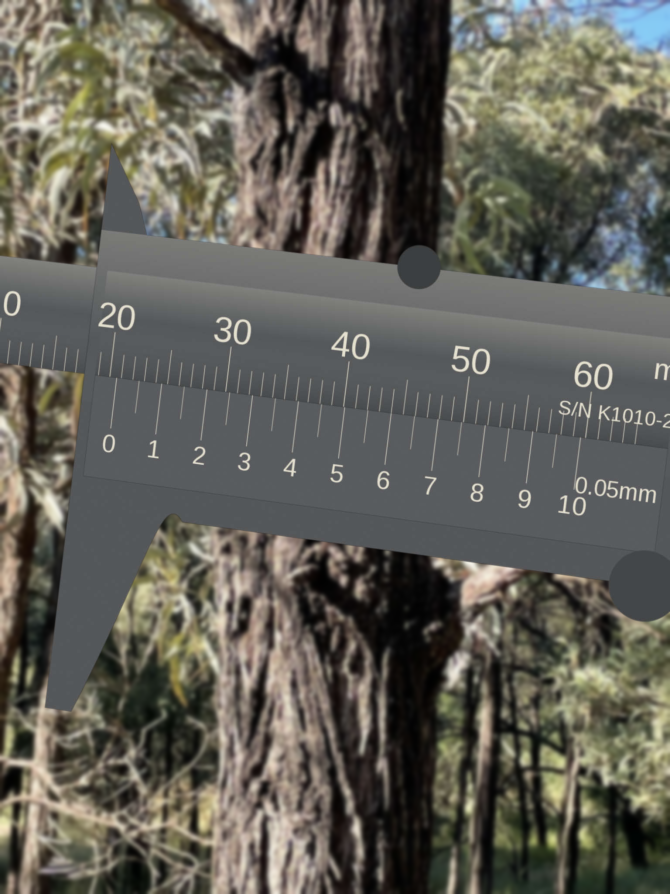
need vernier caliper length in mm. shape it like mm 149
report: mm 20.6
